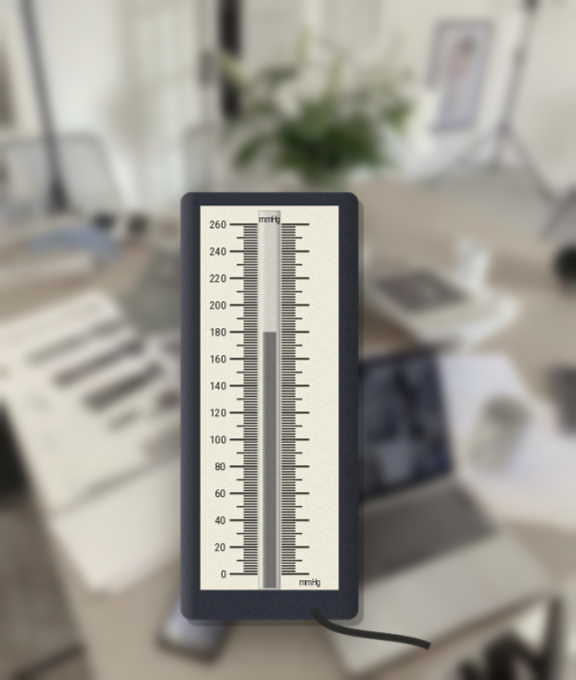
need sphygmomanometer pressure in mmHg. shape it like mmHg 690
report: mmHg 180
